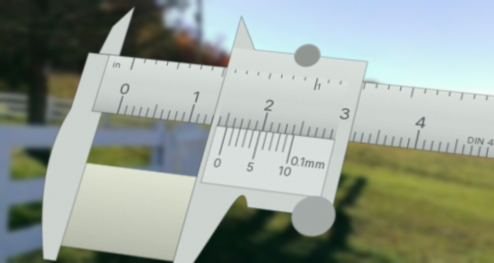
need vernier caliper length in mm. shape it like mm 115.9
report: mm 15.2
